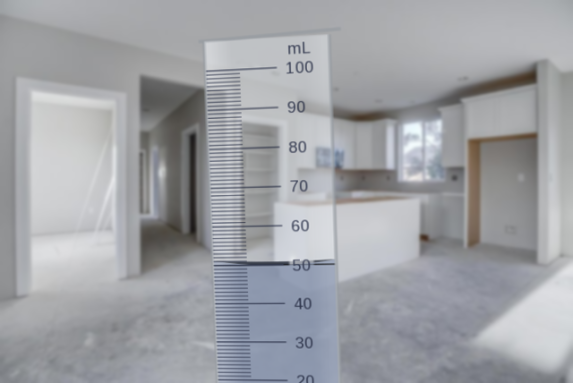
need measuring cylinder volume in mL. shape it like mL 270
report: mL 50
